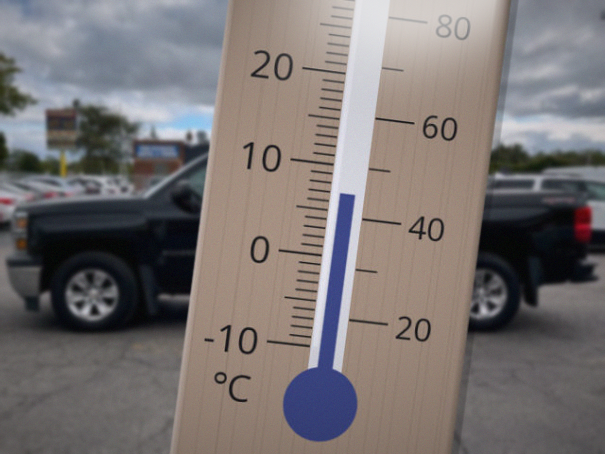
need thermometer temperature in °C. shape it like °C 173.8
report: °C 7
